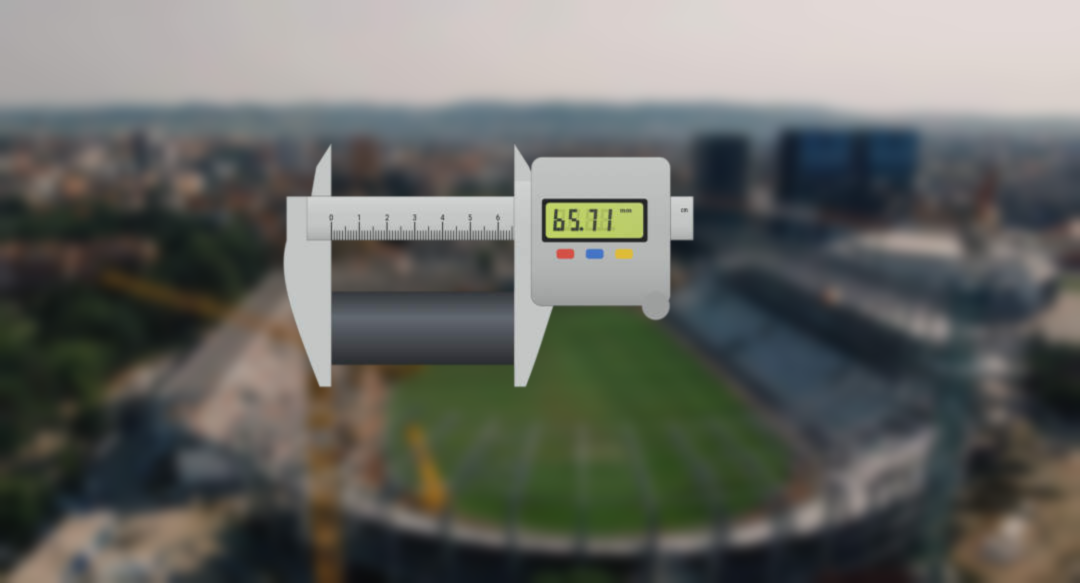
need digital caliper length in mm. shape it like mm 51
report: mm 65.71
